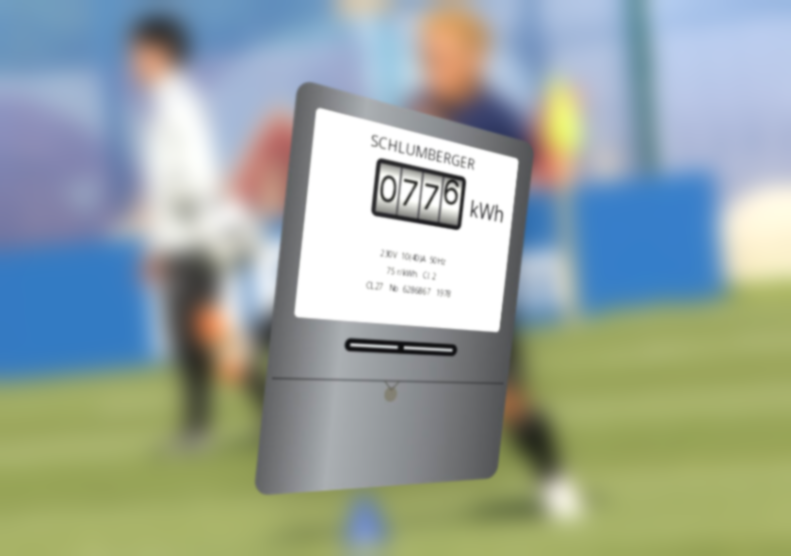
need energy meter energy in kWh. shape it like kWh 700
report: kWh 776
